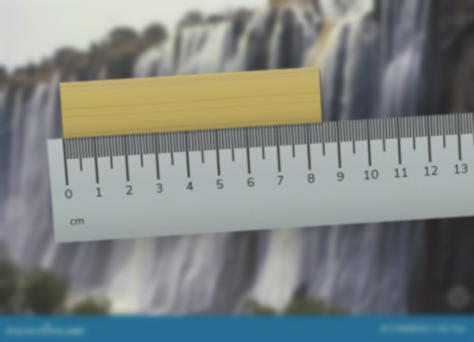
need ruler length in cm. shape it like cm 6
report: cm 8.5
